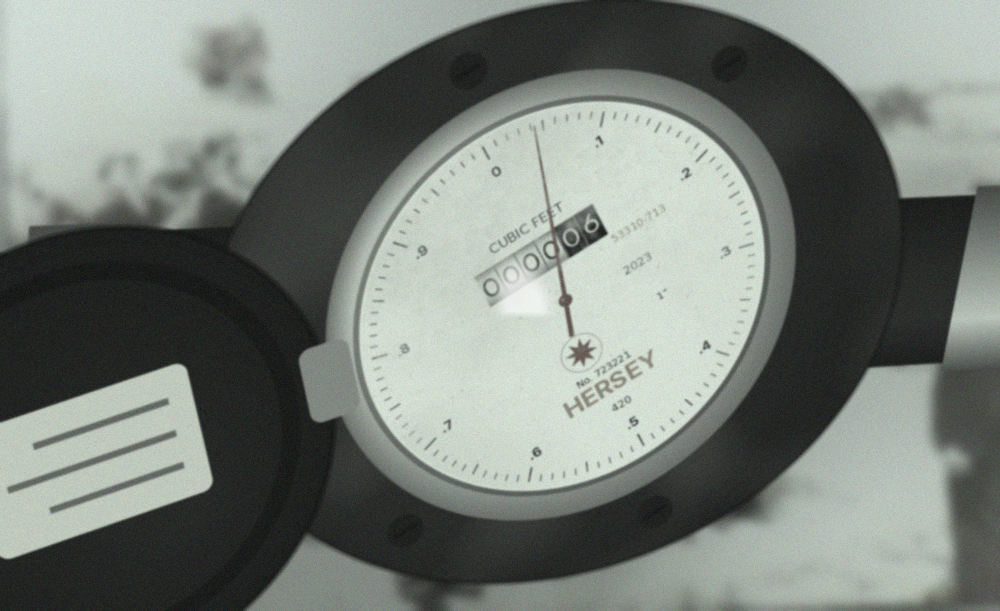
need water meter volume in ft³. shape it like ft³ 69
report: ft³ 6.04
